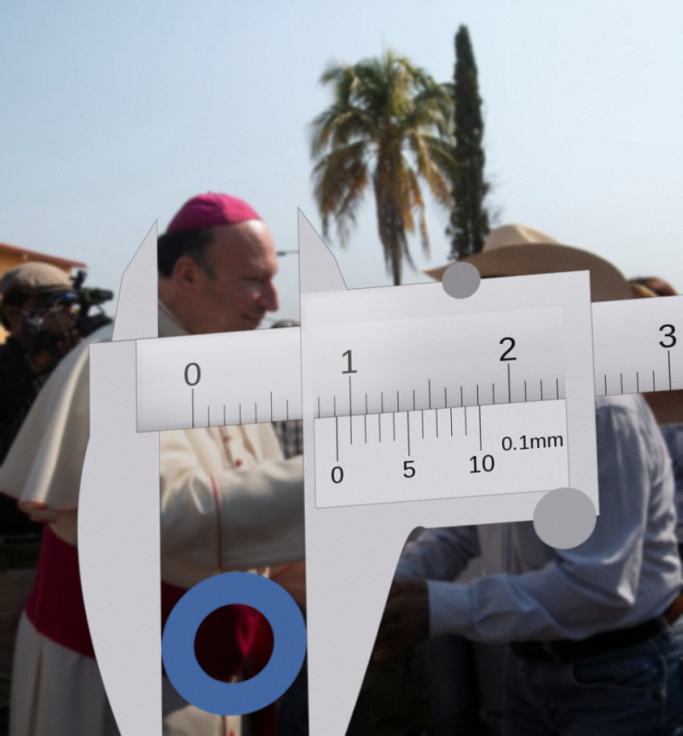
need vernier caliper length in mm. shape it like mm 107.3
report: mm 9.1
